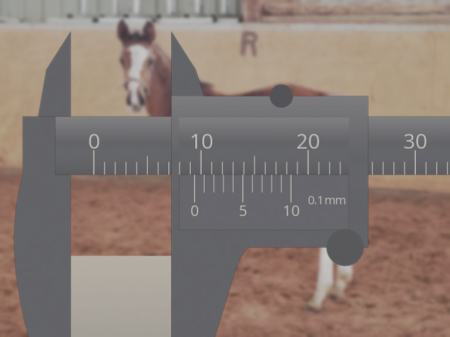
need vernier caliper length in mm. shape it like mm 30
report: mm 9.4
